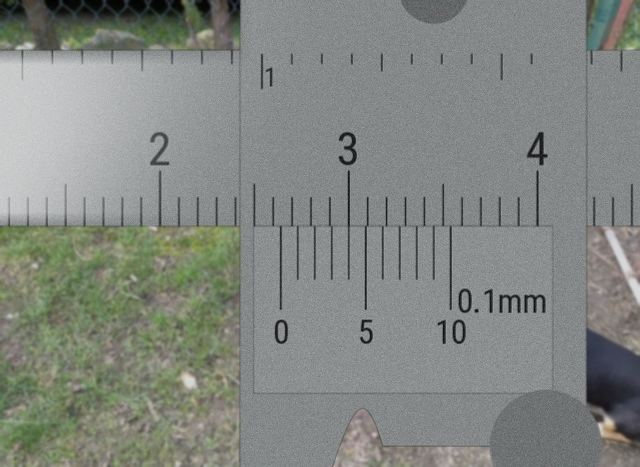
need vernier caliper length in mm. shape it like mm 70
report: mm 26.4
